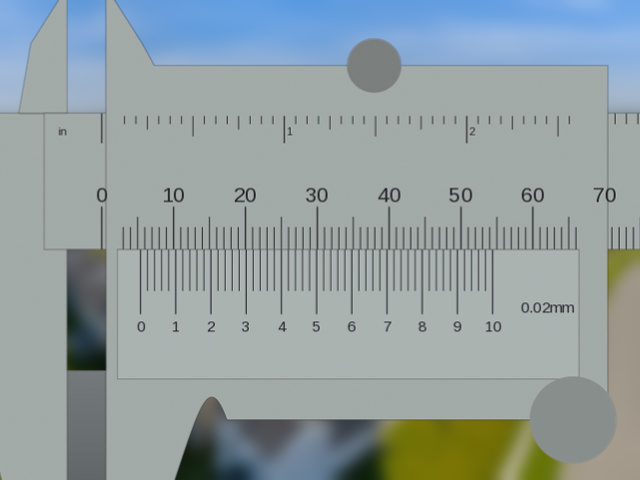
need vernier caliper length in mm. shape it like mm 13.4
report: mm 5.4
